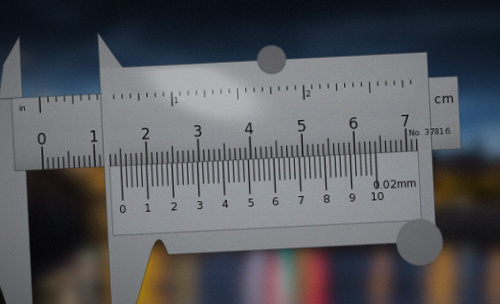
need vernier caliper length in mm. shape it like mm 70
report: mm 15.0
